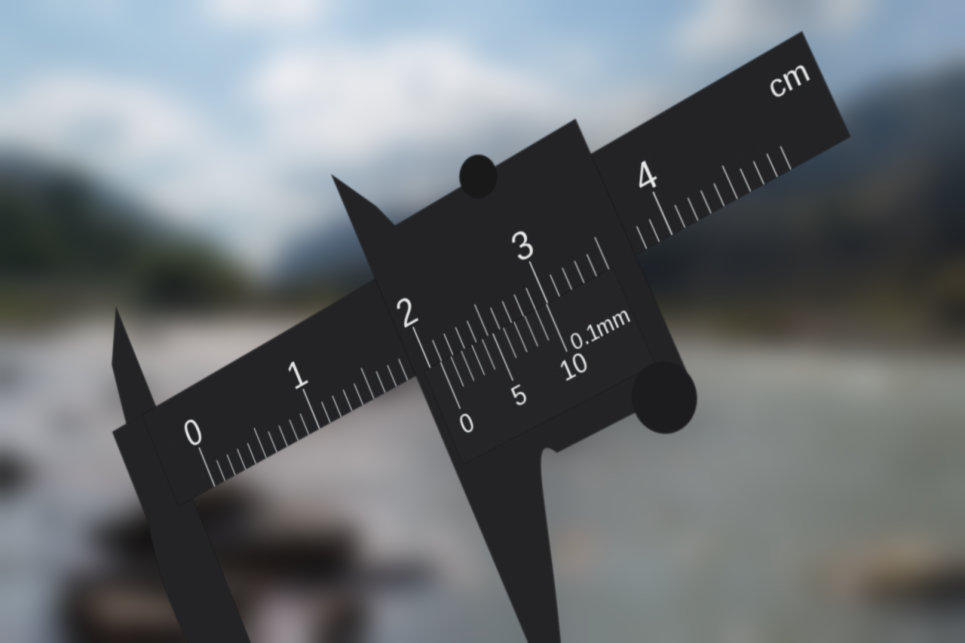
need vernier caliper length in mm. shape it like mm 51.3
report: mm 20.9
